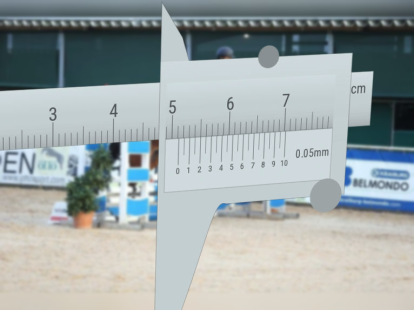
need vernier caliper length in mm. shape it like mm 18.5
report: mm 51.2
